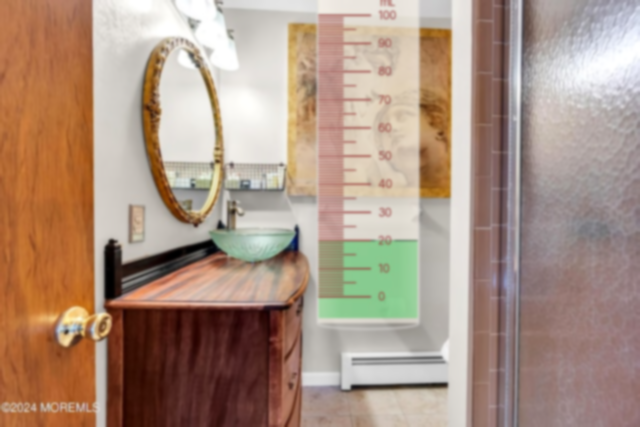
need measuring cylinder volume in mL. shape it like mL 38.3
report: mL 20
